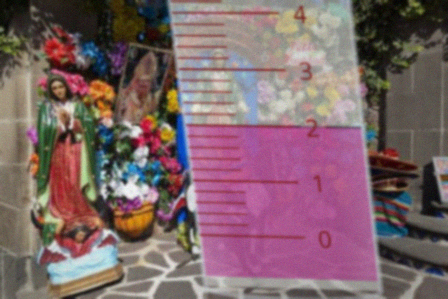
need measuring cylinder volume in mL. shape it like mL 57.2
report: mL 2
